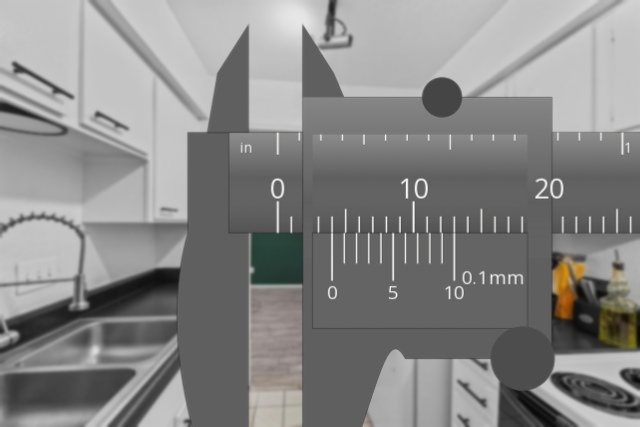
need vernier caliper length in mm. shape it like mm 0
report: mm 4.0
